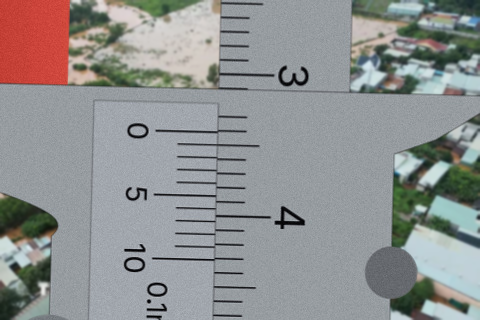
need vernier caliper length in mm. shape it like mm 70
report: mm 34.1
